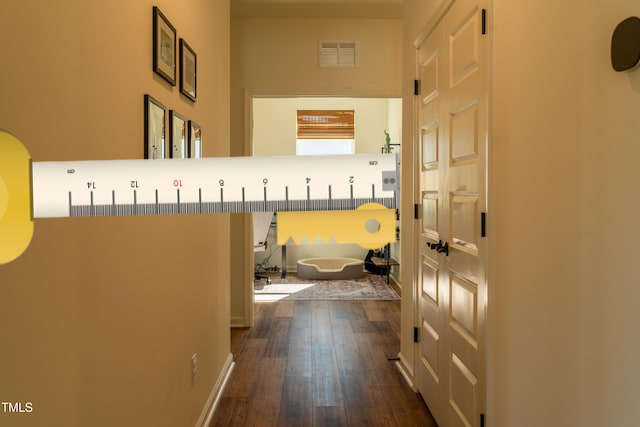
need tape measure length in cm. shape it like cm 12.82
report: cm 5.5
